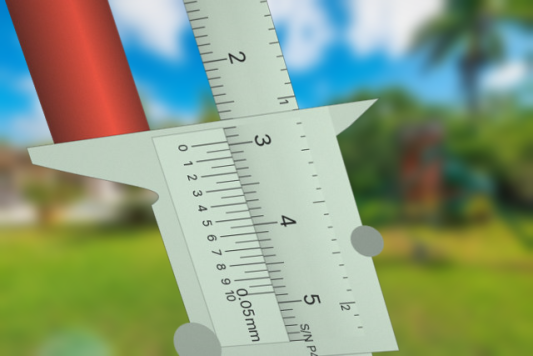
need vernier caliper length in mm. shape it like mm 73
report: mm 29.6
